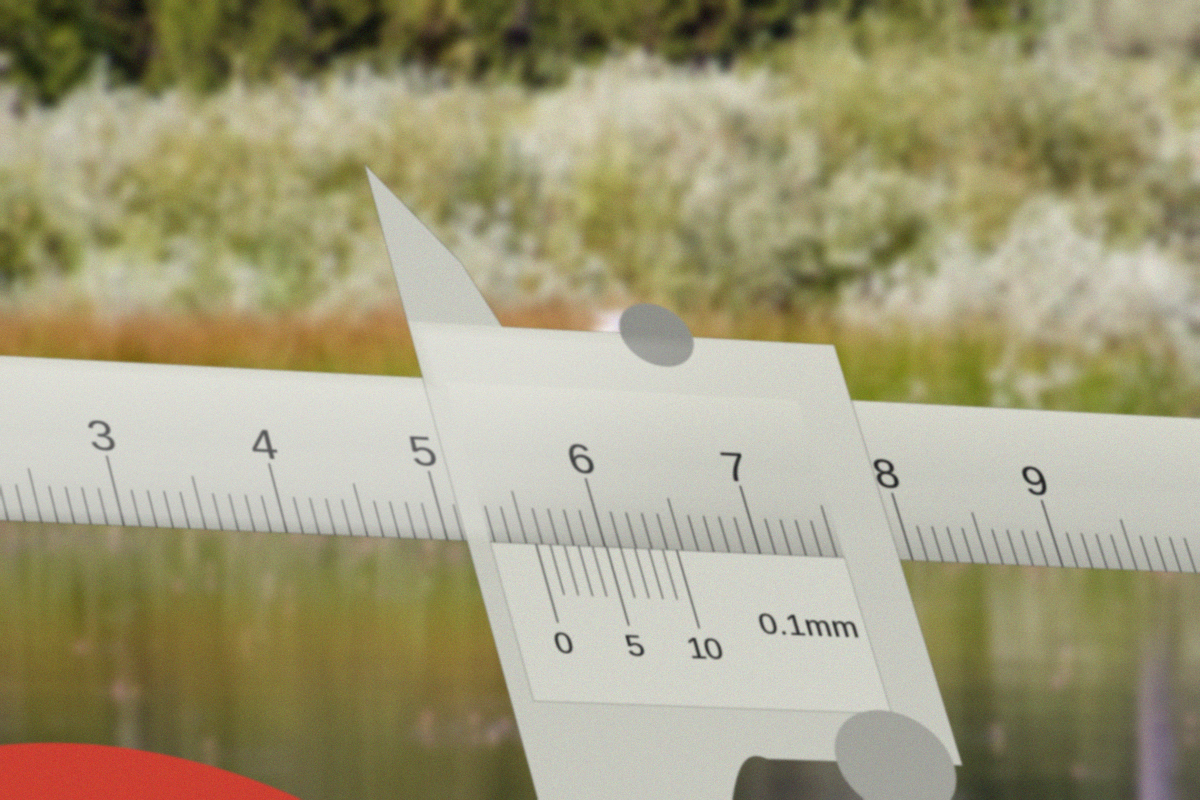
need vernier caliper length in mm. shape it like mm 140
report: mm 55.6
